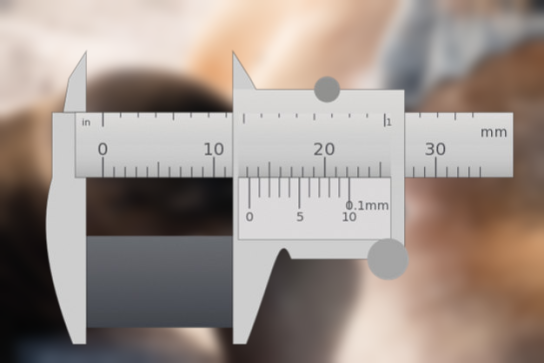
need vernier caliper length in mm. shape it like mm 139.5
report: mm 13.2
